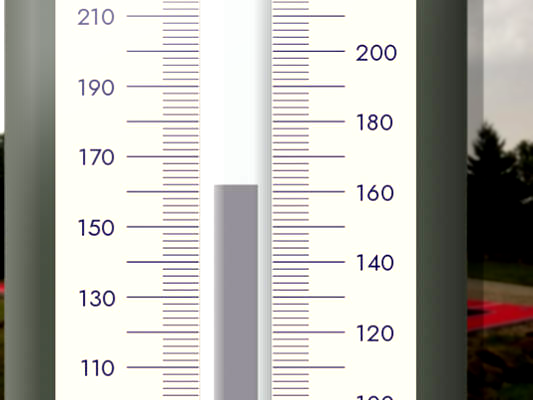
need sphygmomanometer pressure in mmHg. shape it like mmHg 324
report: mmHg 162
